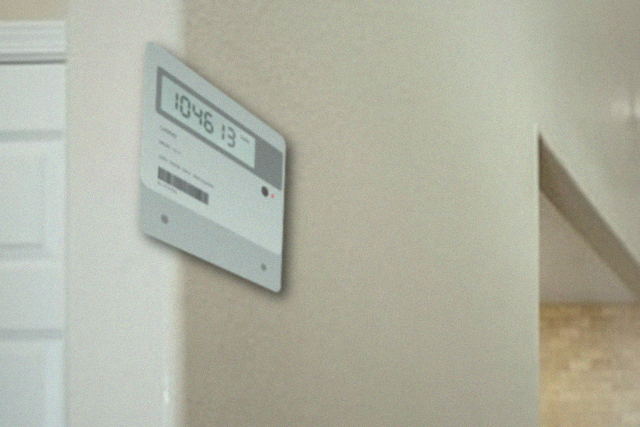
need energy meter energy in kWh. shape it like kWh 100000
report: kWh 104613
